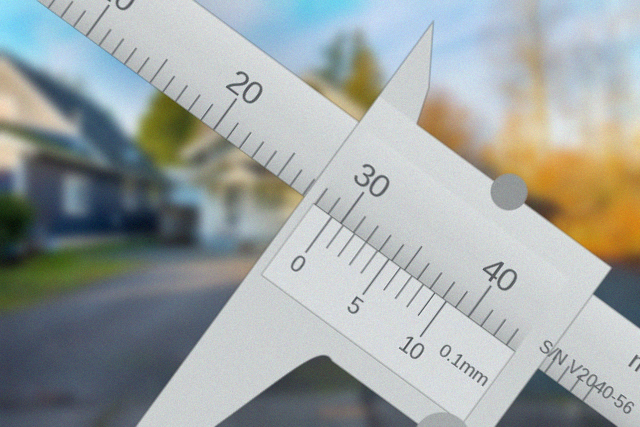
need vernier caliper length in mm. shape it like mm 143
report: mm 29.3
